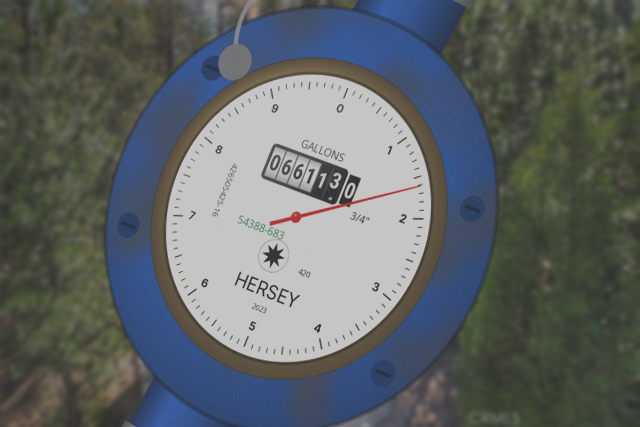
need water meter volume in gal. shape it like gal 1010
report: gal 661131.6
